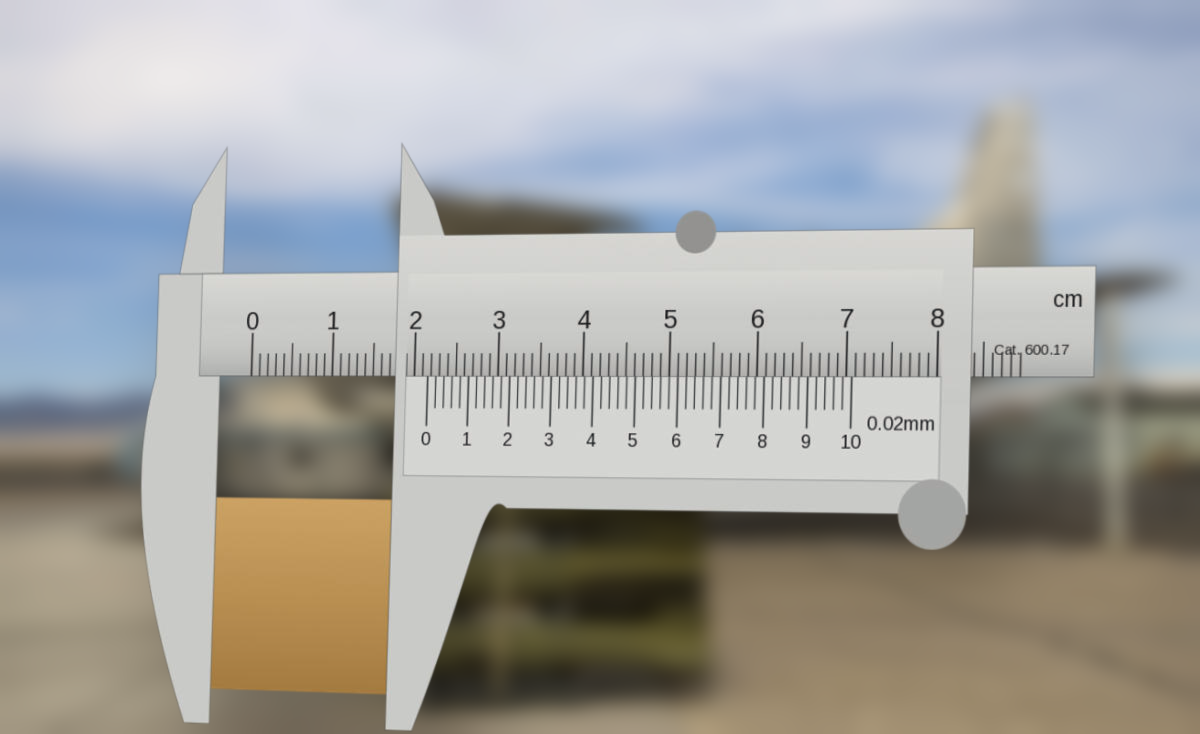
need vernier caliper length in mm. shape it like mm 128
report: mm 21.6
